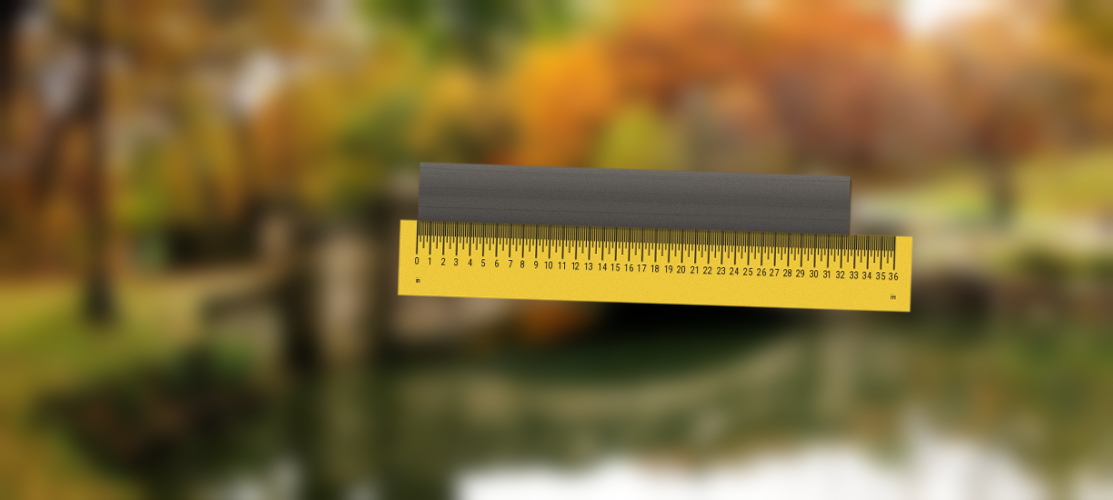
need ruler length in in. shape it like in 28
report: in 32.5
